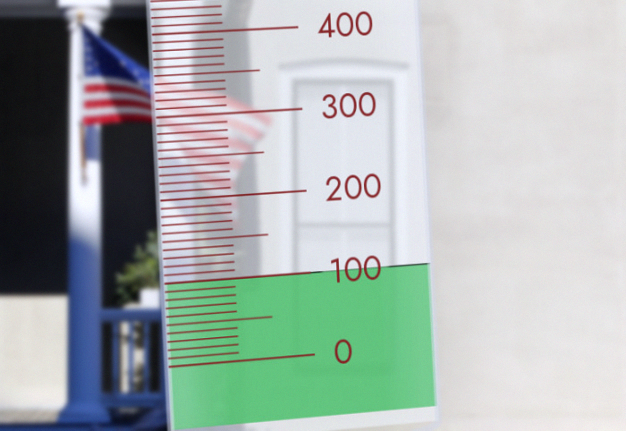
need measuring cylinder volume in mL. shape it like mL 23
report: mL 100
